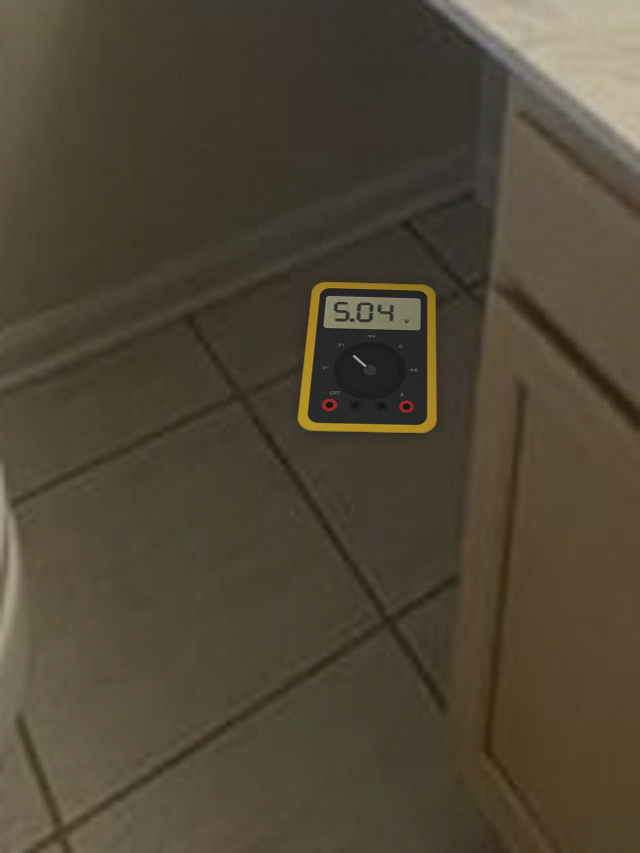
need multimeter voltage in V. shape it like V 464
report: V 5.04
